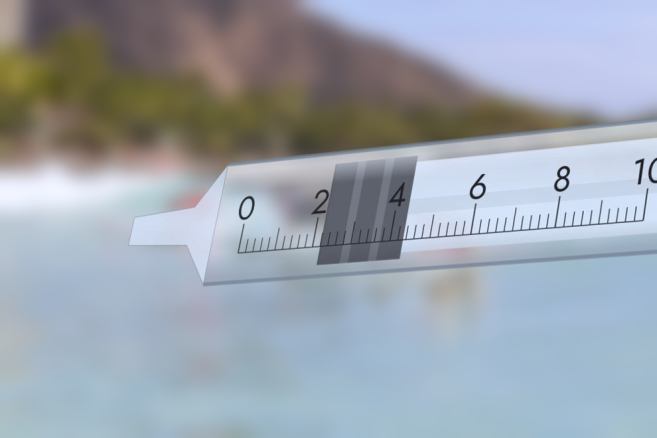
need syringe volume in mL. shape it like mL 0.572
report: mL 2.2
